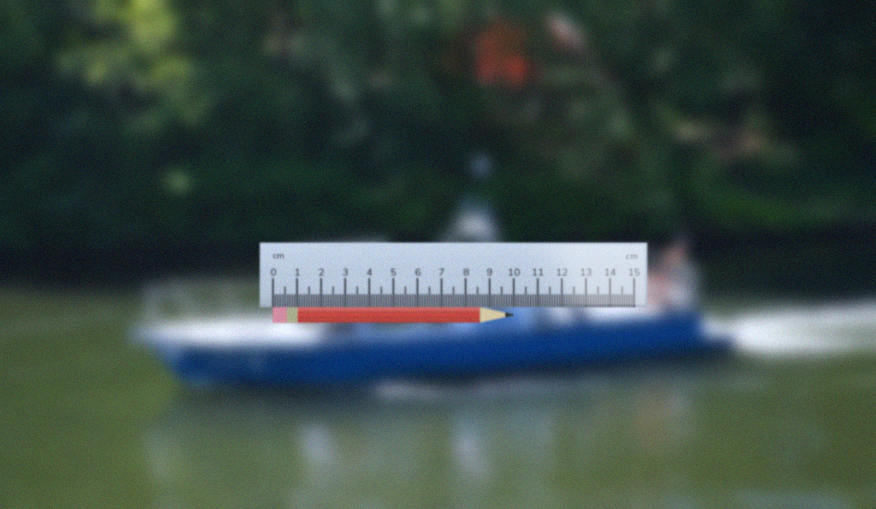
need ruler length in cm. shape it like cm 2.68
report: cm 10
